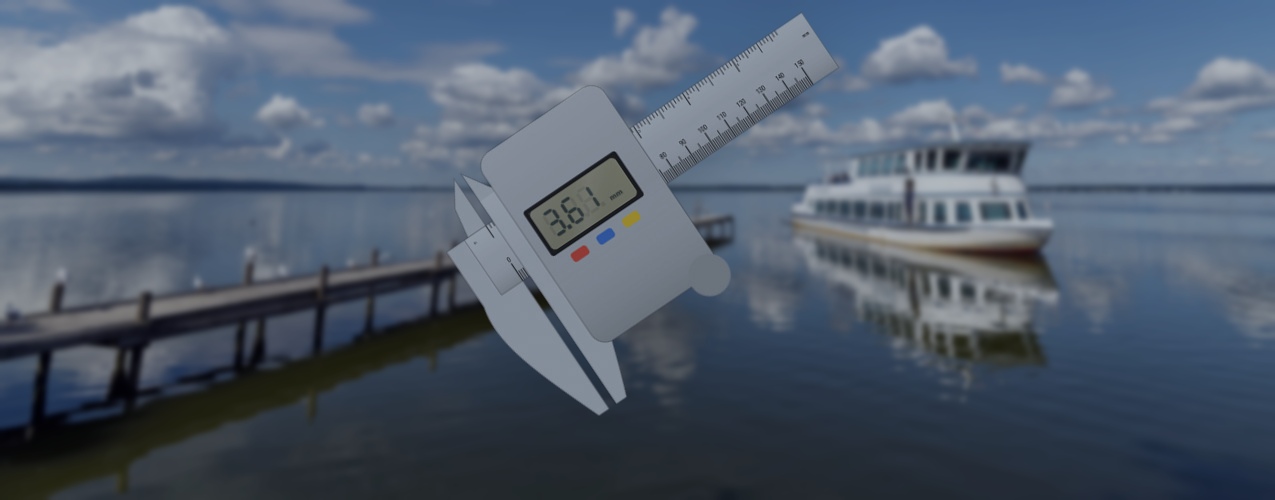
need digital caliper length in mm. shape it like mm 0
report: mm 3.61
